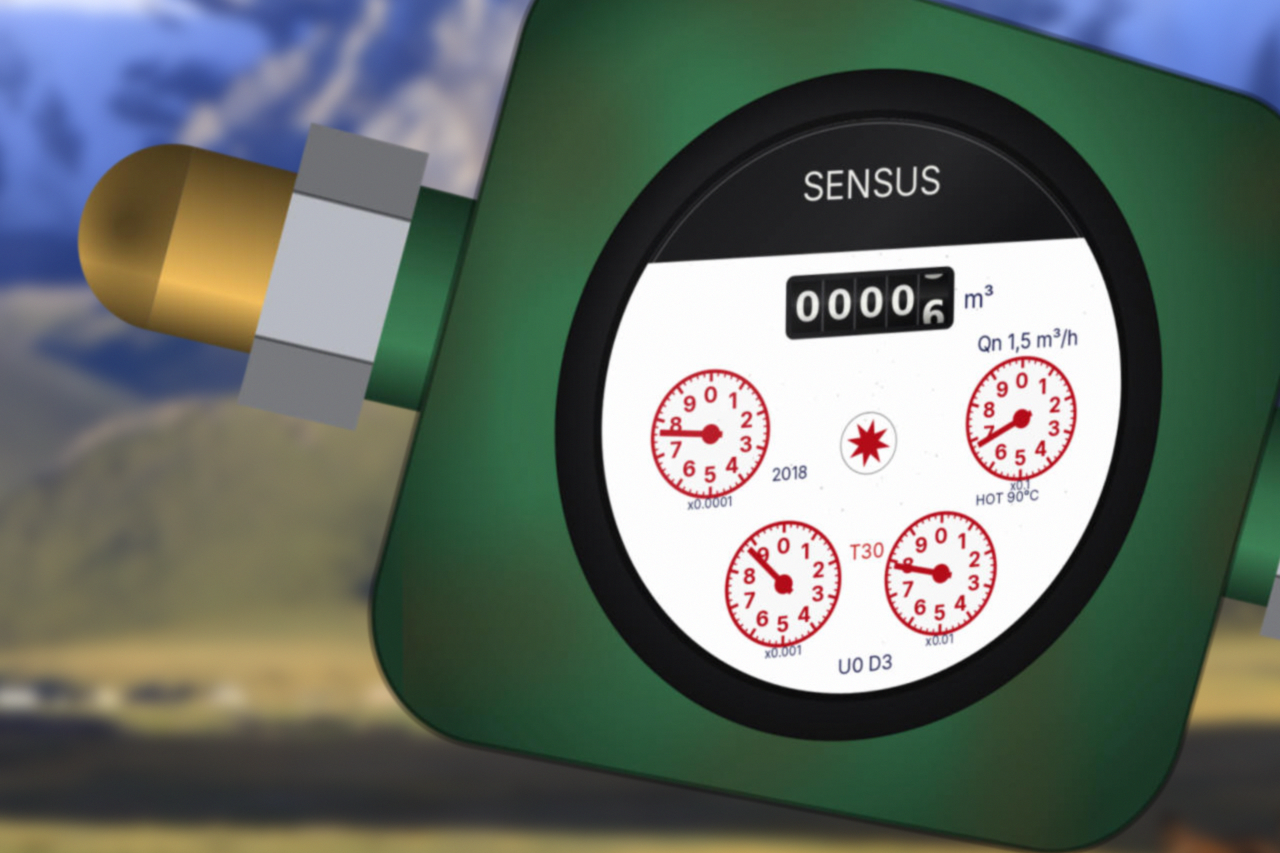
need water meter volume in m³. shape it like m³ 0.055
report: m³ 5.6787
